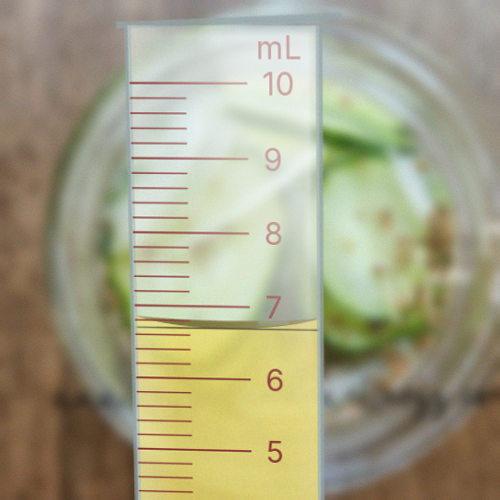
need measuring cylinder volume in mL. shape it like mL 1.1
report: mL 6.7
